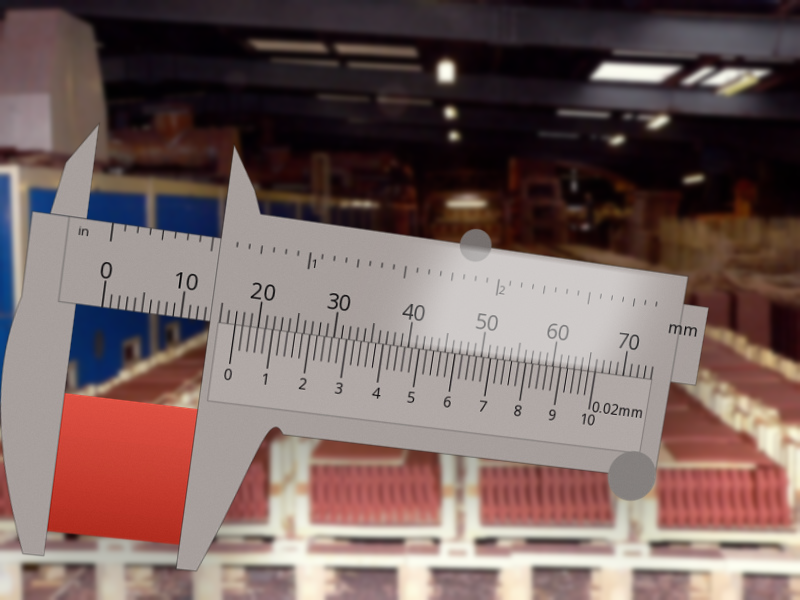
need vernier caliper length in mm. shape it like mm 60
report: mm 17.0
